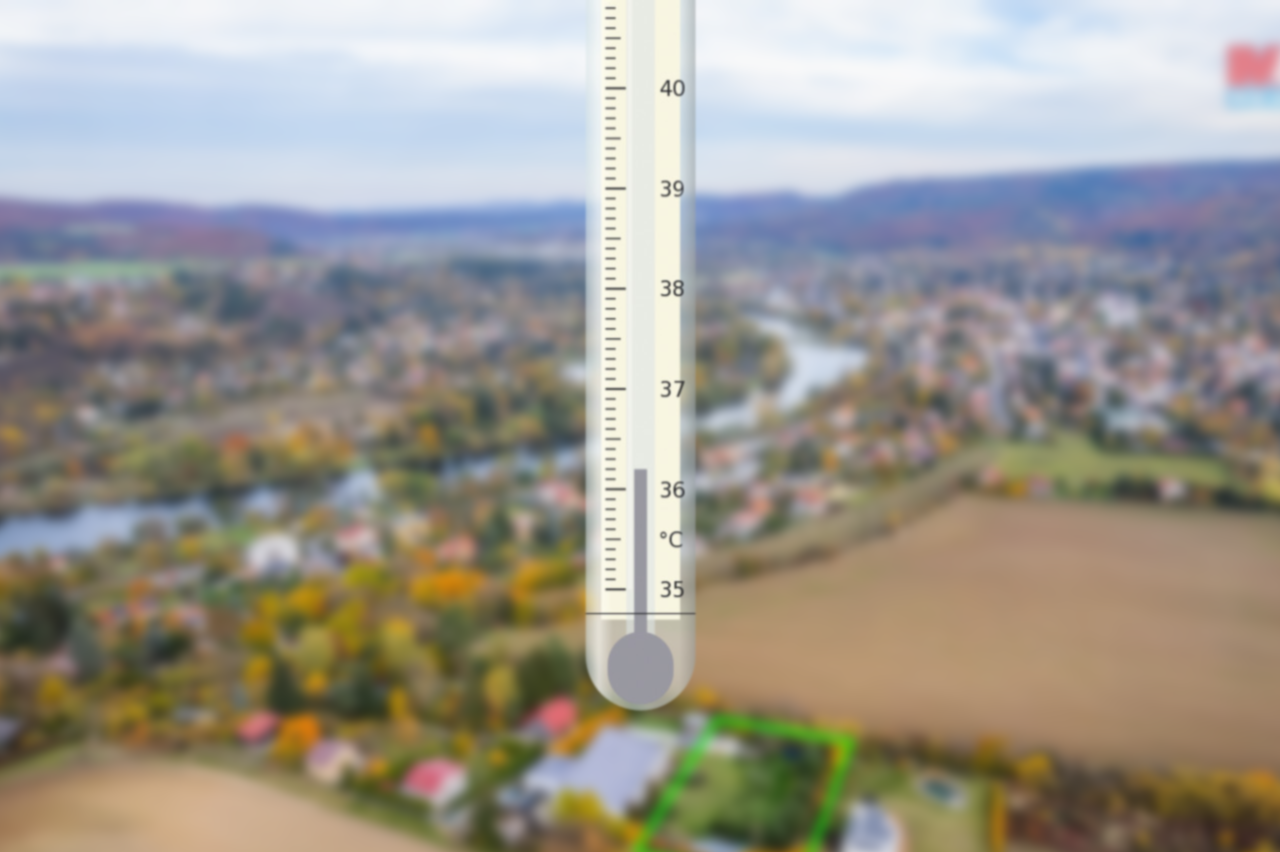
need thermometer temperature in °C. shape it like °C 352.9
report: °C 36.2
